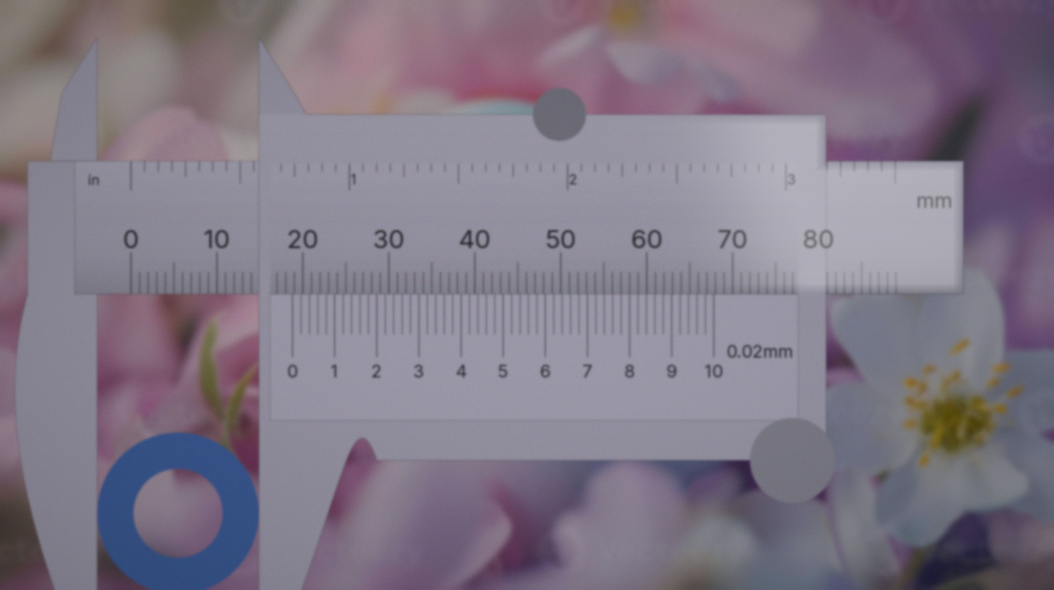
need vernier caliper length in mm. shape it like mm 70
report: mm 18.8
